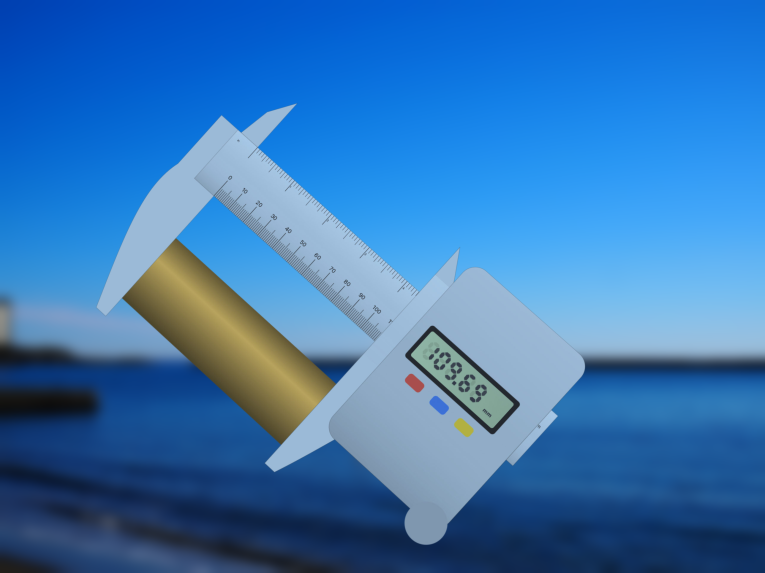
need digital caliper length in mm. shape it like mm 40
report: mm 109.69
